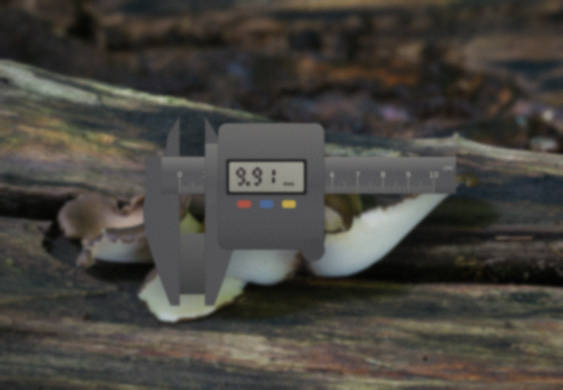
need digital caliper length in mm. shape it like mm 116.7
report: mm 9.91
